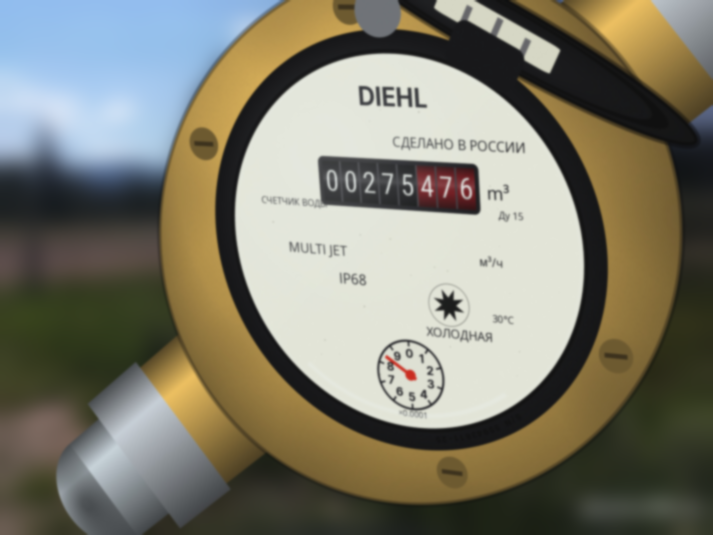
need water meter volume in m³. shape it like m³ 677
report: m³ 275.4768
